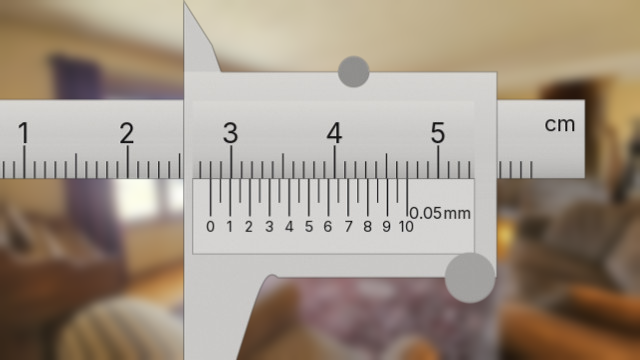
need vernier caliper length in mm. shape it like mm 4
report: mm 28.0
